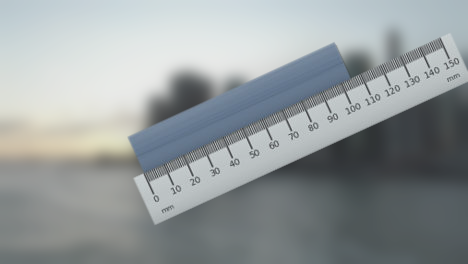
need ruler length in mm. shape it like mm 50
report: mm 105
